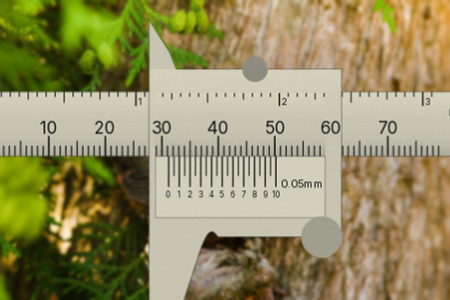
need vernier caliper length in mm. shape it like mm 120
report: mm 31.2
